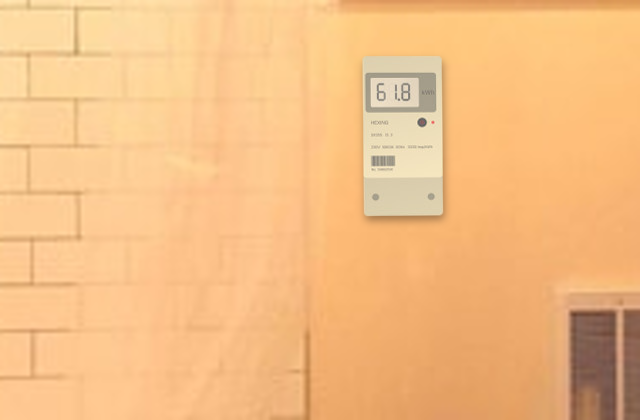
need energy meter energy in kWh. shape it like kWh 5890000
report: kWh 61.8
